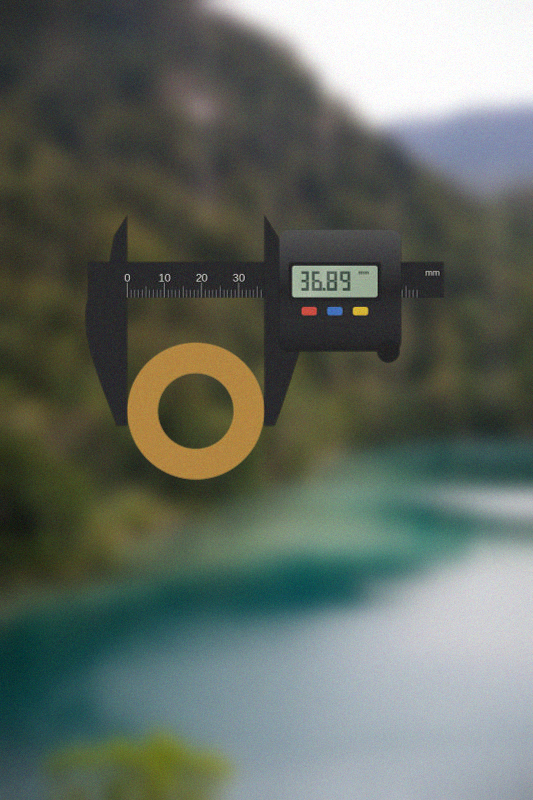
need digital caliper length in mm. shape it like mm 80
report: mm 36.89
